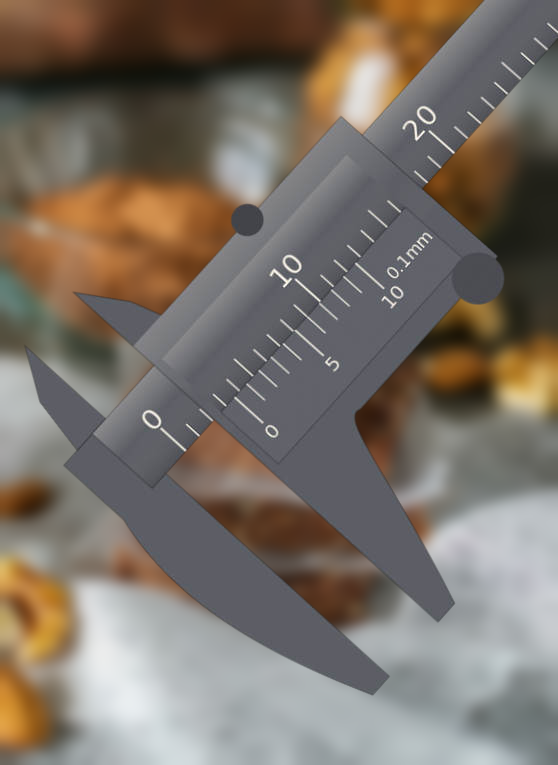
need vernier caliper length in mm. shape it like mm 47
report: mm 3.6
